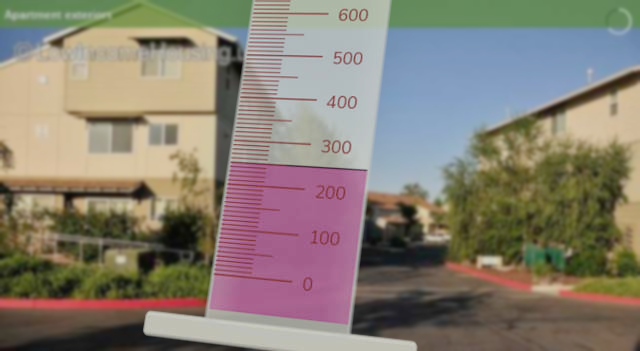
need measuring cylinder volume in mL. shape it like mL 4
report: mL 250
